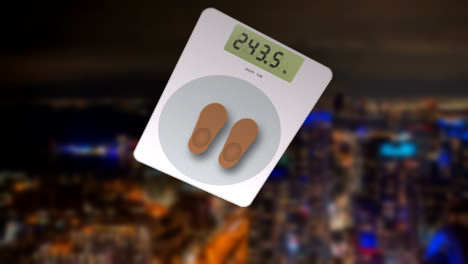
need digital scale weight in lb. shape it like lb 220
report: lb 243.5
